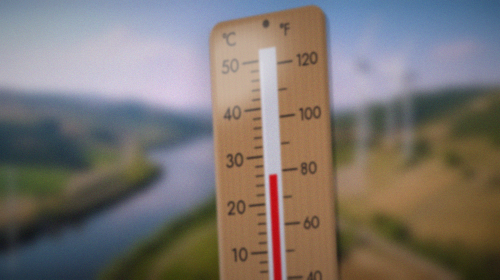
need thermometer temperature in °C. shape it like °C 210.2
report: °C 26
